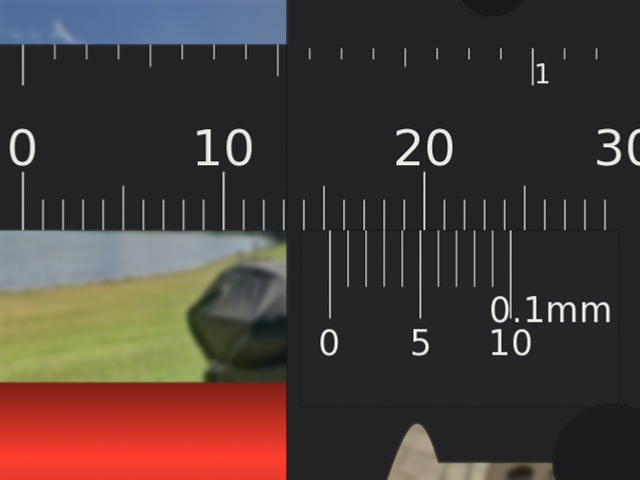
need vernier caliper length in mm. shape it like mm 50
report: mm 15.3
